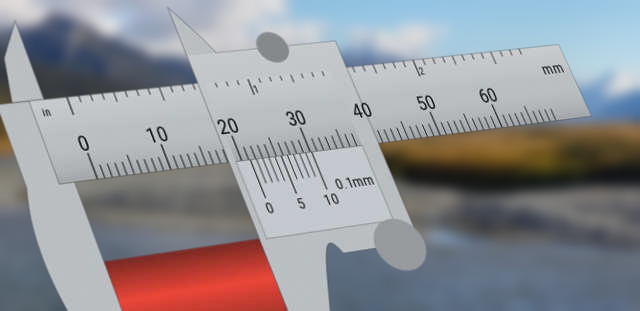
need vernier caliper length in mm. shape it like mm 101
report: mm 21.2
